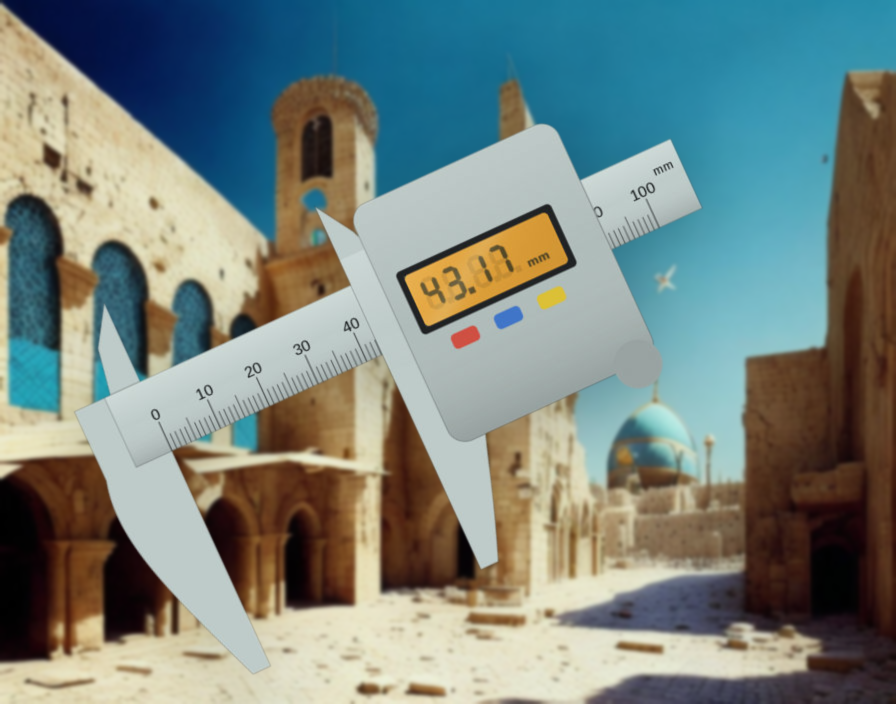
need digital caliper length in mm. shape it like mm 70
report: mm 43.17
